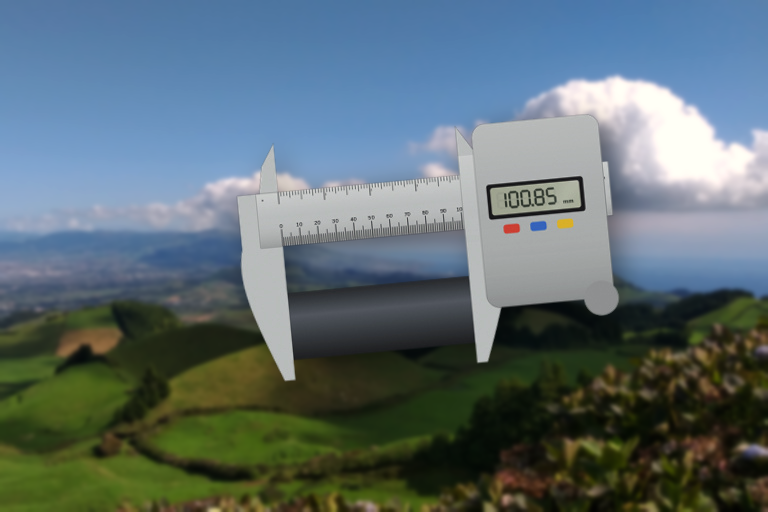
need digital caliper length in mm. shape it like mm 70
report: mm 100.85
